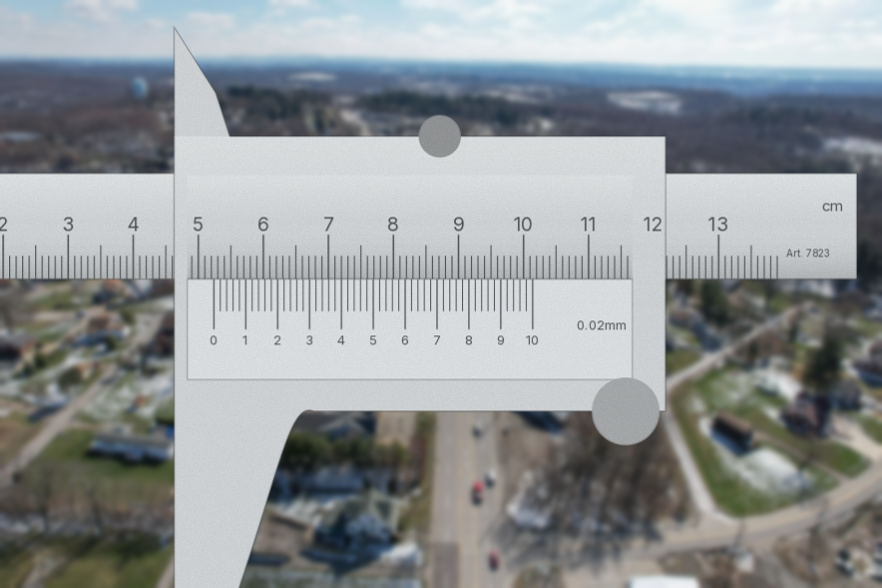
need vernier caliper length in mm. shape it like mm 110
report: mm 52.4
